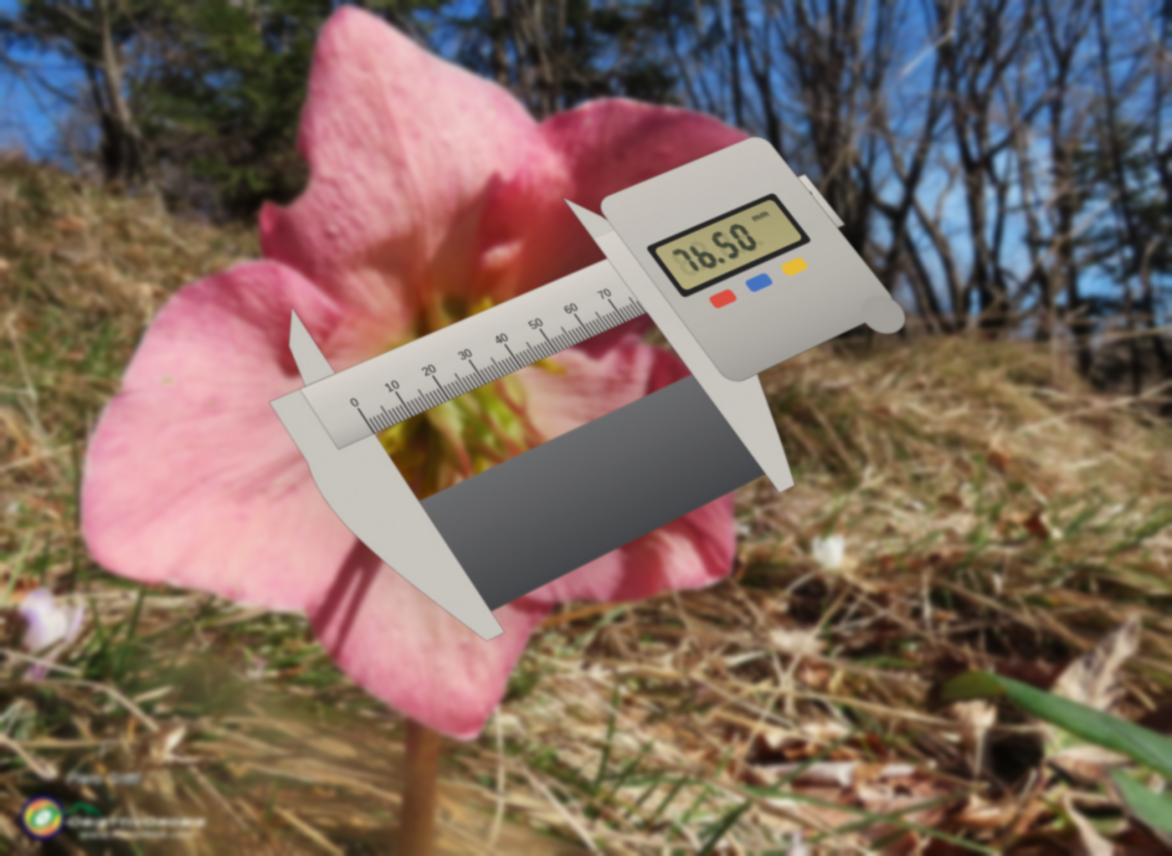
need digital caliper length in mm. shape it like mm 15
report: mm 76.50
